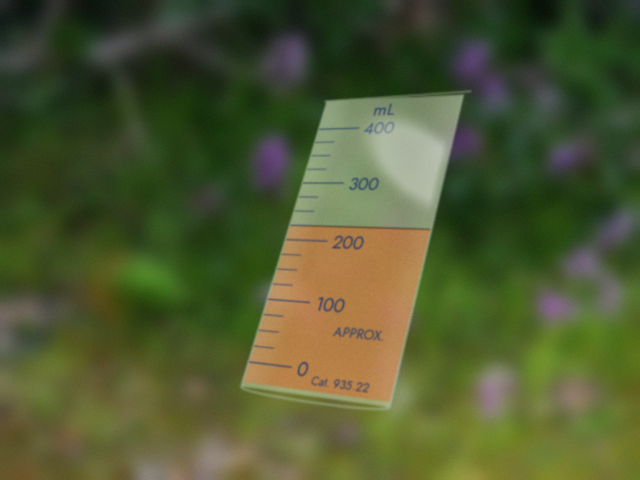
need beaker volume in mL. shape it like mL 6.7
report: mL 225
